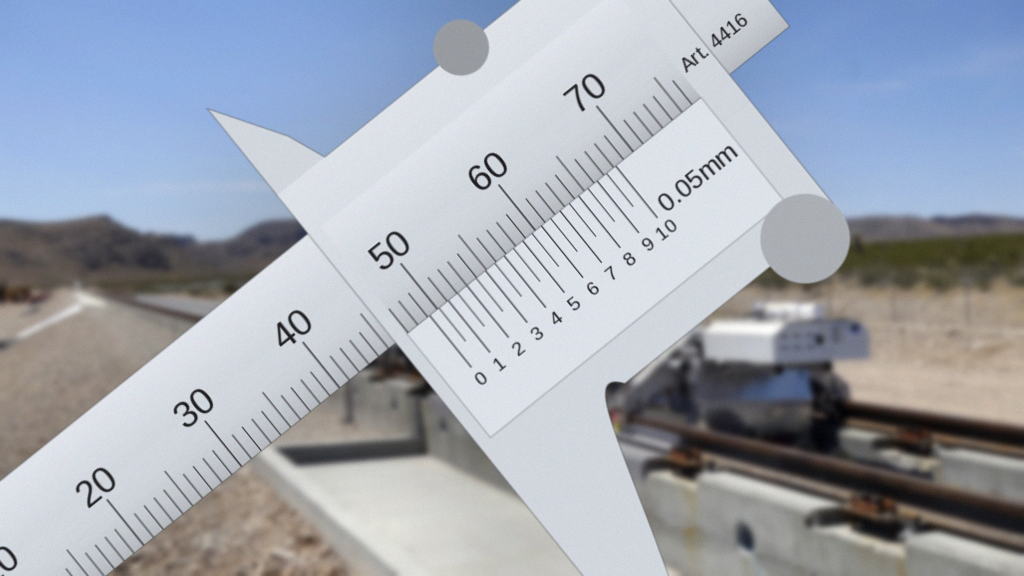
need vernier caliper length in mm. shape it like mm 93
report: mm 49.2
